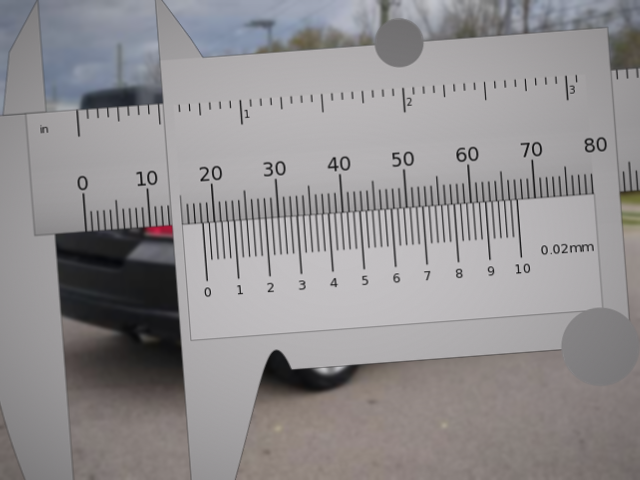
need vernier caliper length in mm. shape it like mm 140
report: mm 18.2
